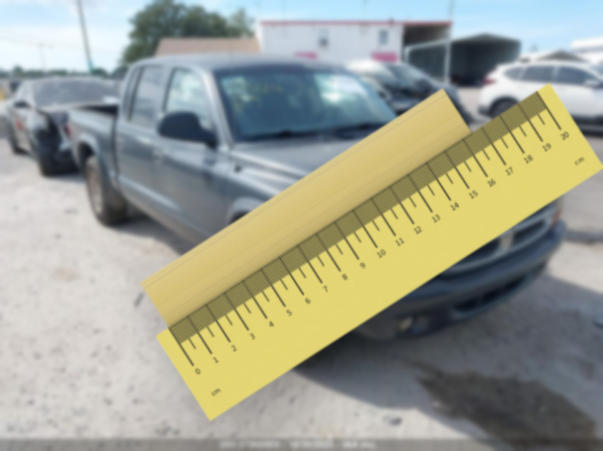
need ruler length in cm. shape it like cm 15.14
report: cm 16.5
